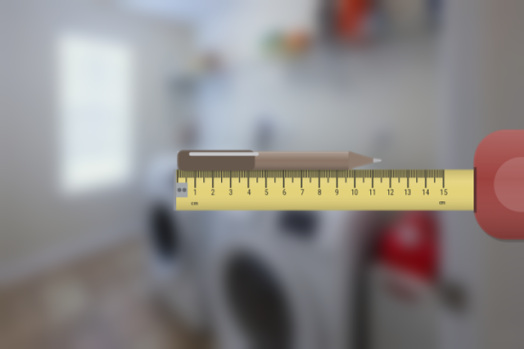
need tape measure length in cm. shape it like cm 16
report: cm 11.5
